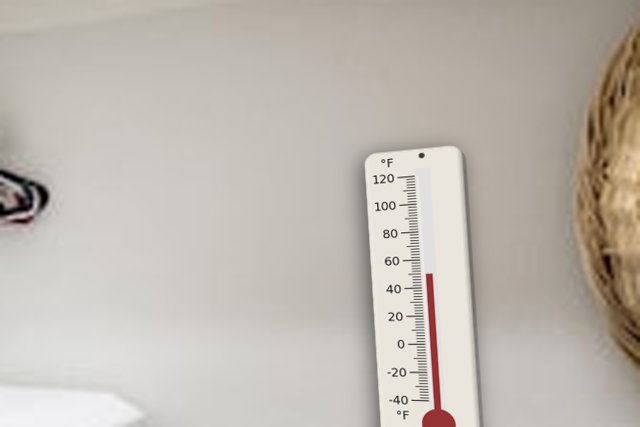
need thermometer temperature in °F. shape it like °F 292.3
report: °F 50
